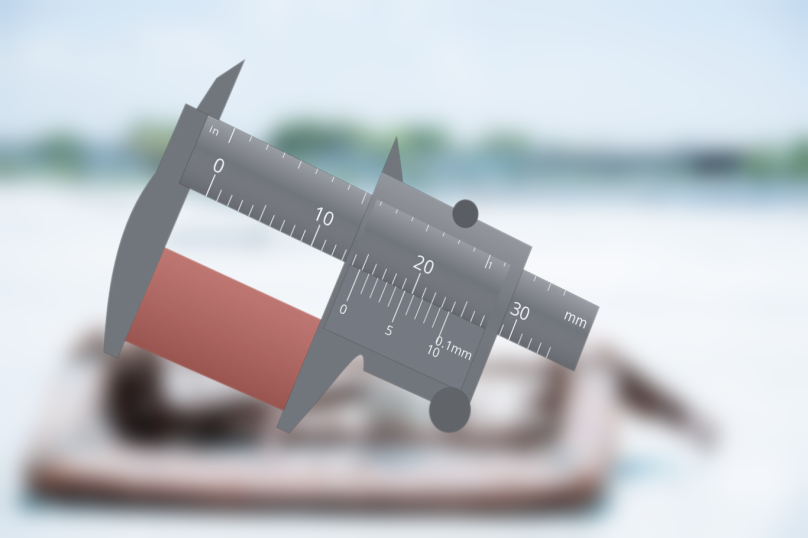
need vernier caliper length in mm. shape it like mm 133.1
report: mm 14.8
